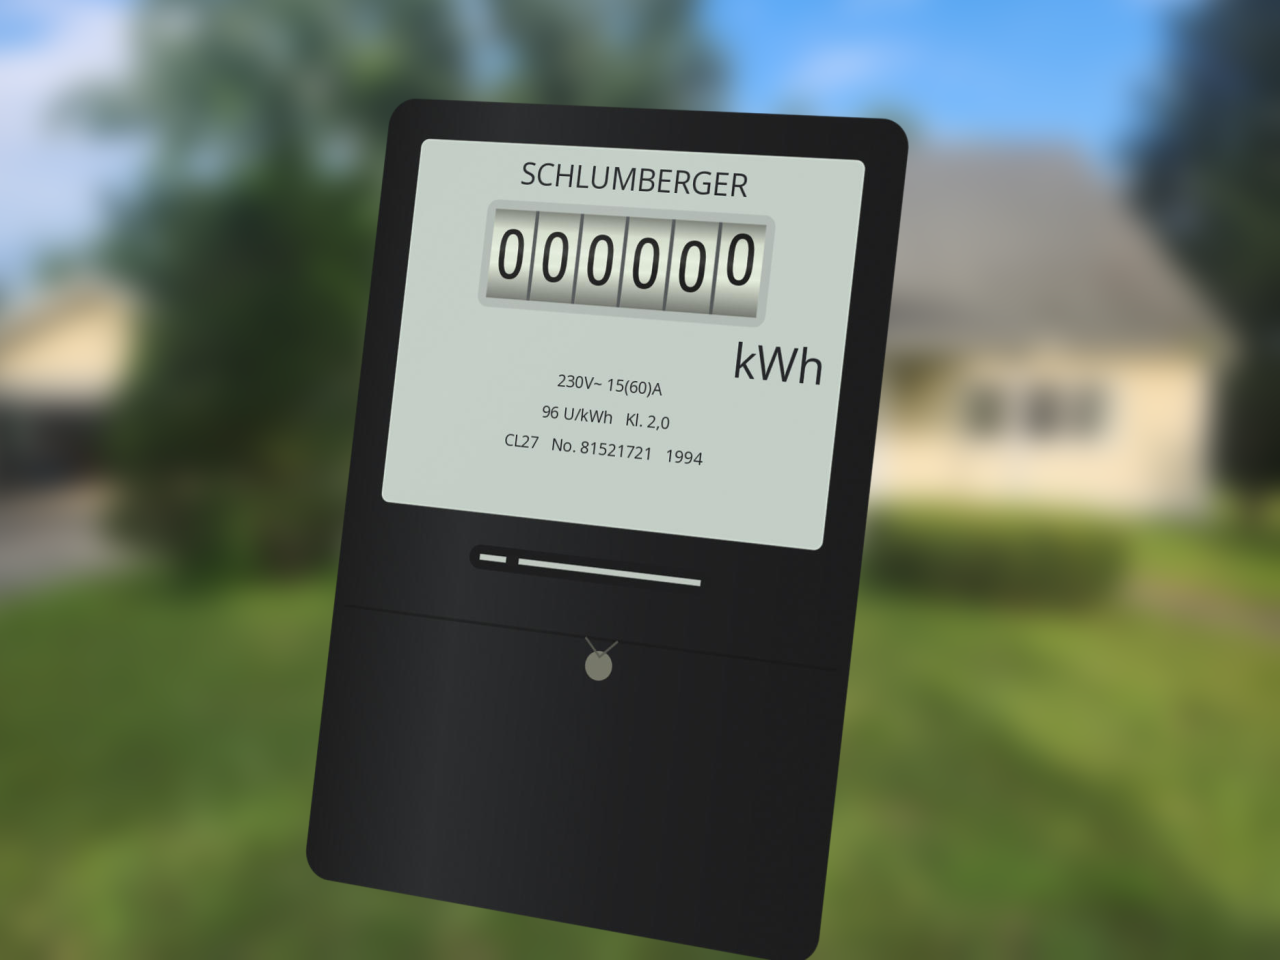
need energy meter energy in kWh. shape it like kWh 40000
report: kWh 0
